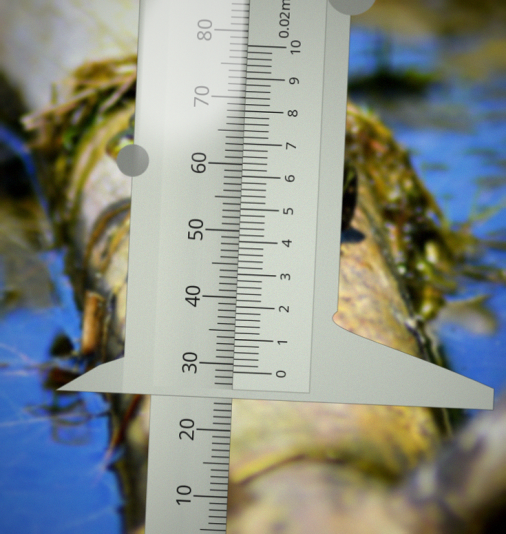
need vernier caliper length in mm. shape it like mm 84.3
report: mm 28.8
